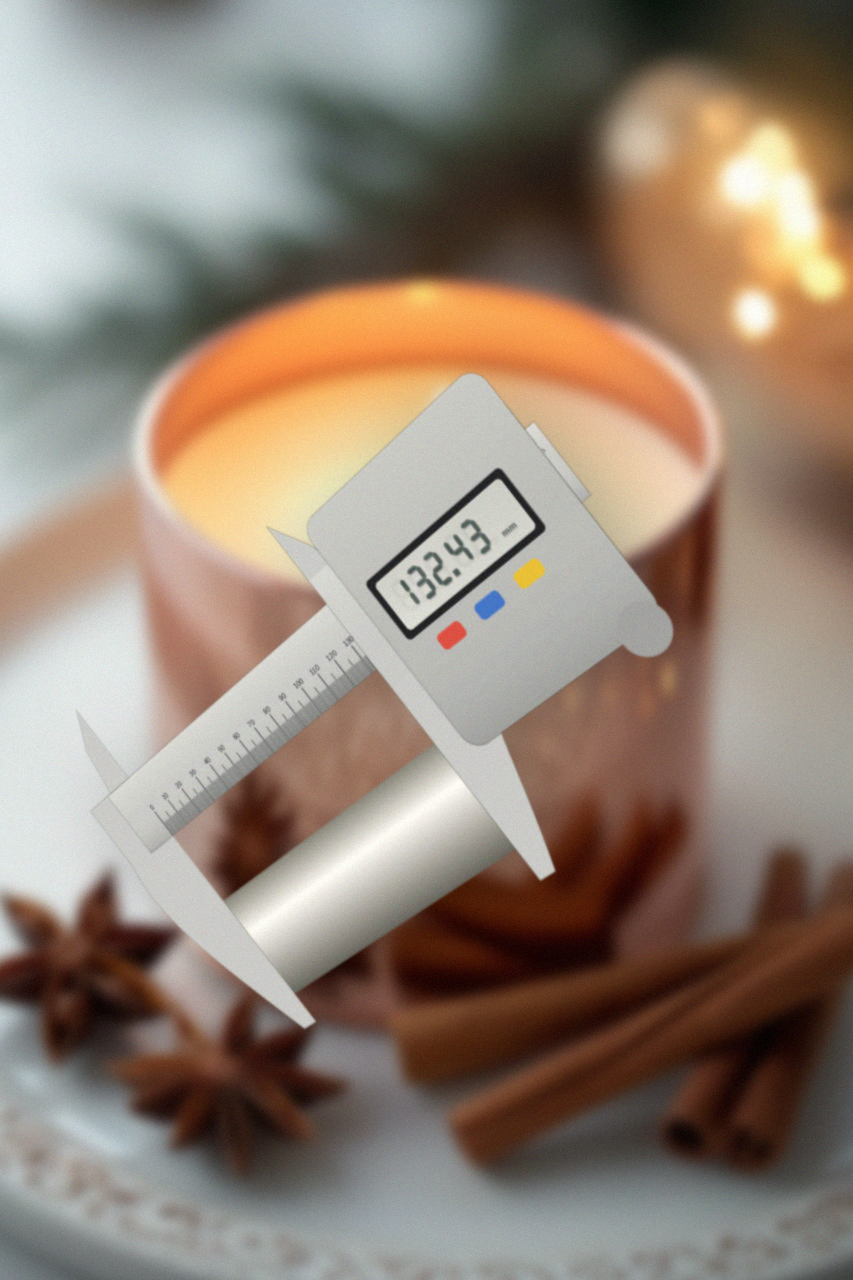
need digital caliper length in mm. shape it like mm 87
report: mm 132.43
